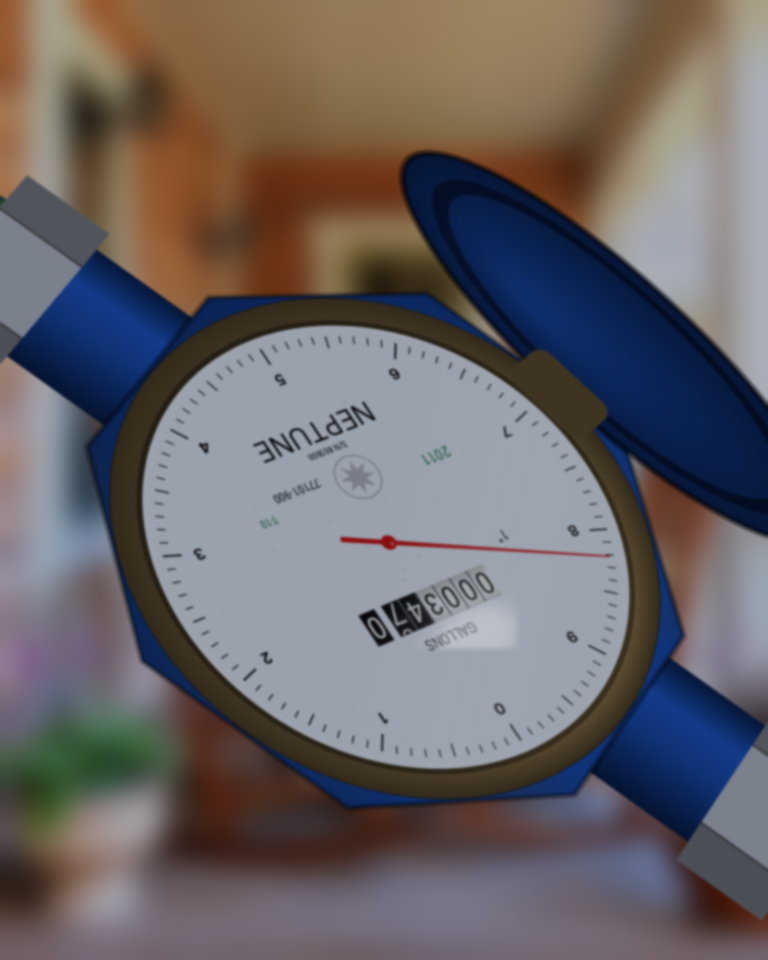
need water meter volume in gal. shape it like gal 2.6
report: gal 3468.2
